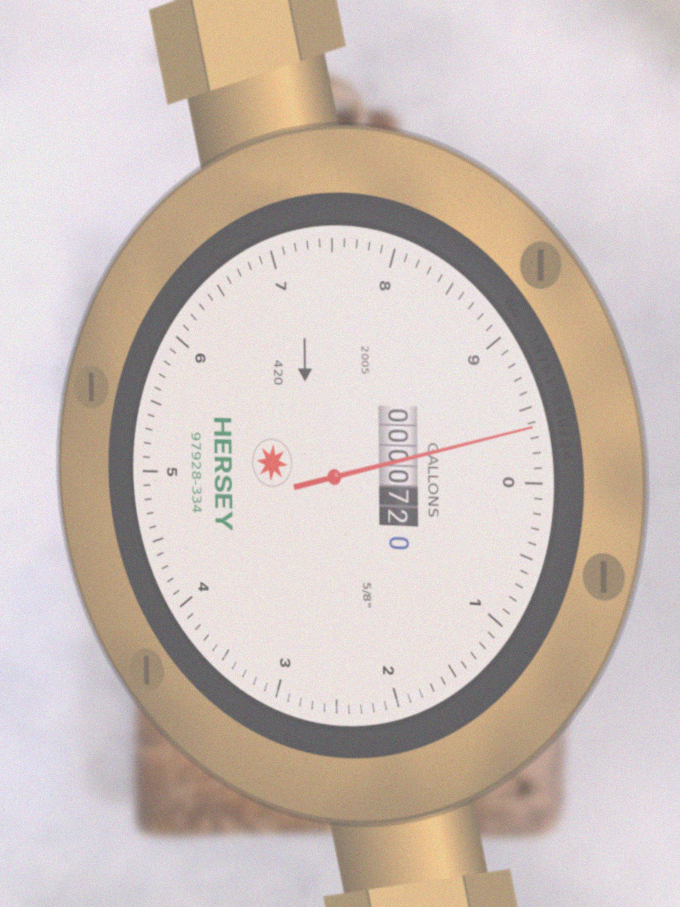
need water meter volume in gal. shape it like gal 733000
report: gal 719.6
